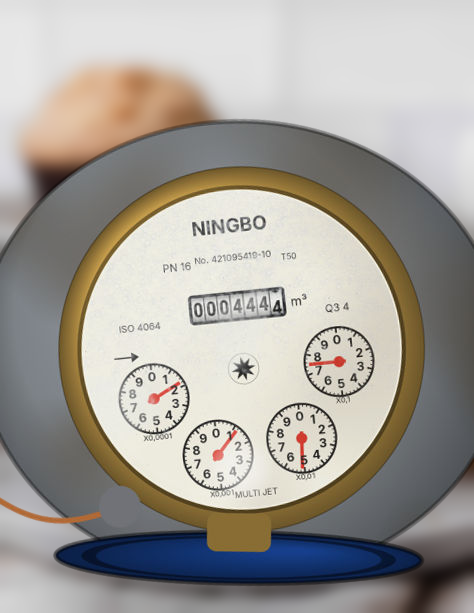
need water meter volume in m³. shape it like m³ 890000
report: m³ 4443.7511
